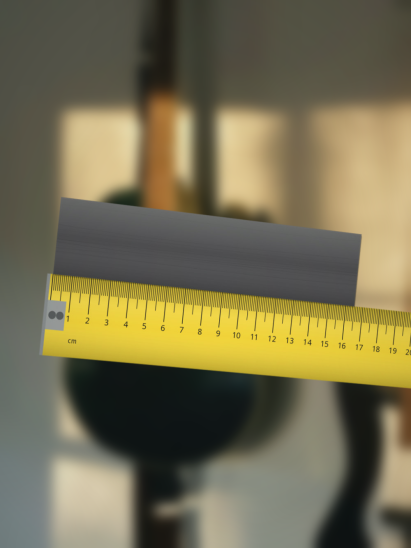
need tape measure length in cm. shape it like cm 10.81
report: cm 16.5
